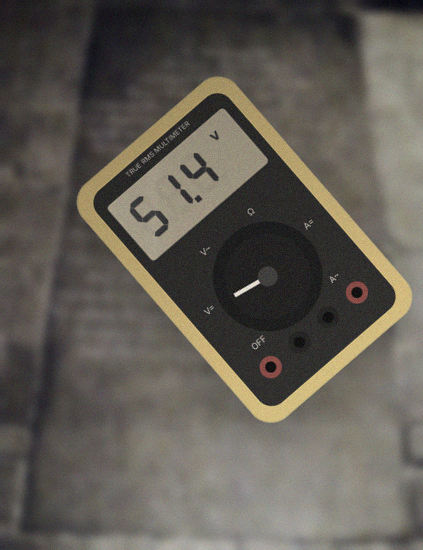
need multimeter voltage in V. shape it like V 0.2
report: V 51.4
